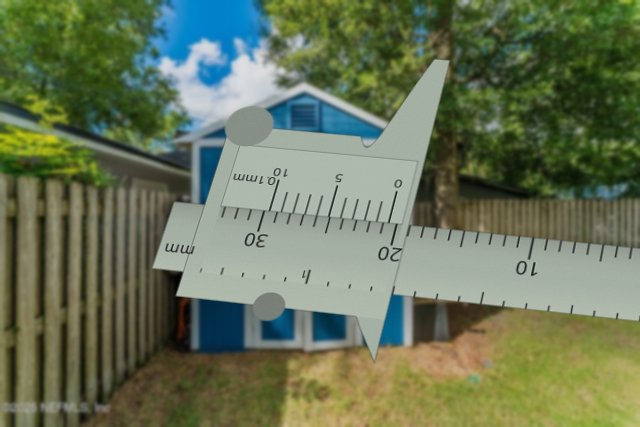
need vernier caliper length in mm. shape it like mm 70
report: mm 20.6
